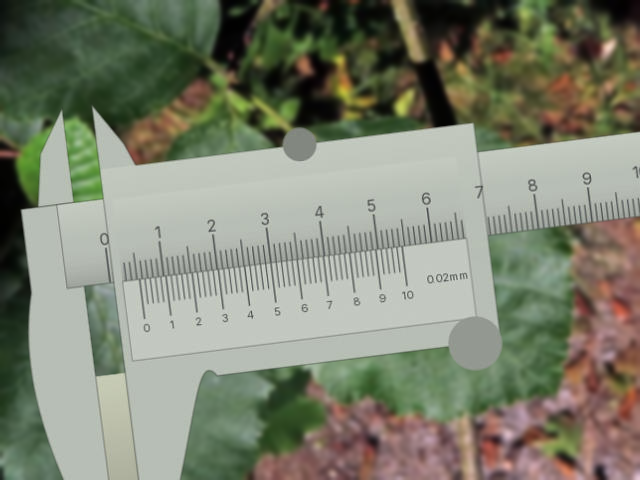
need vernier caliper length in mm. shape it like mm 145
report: mm 5.5
